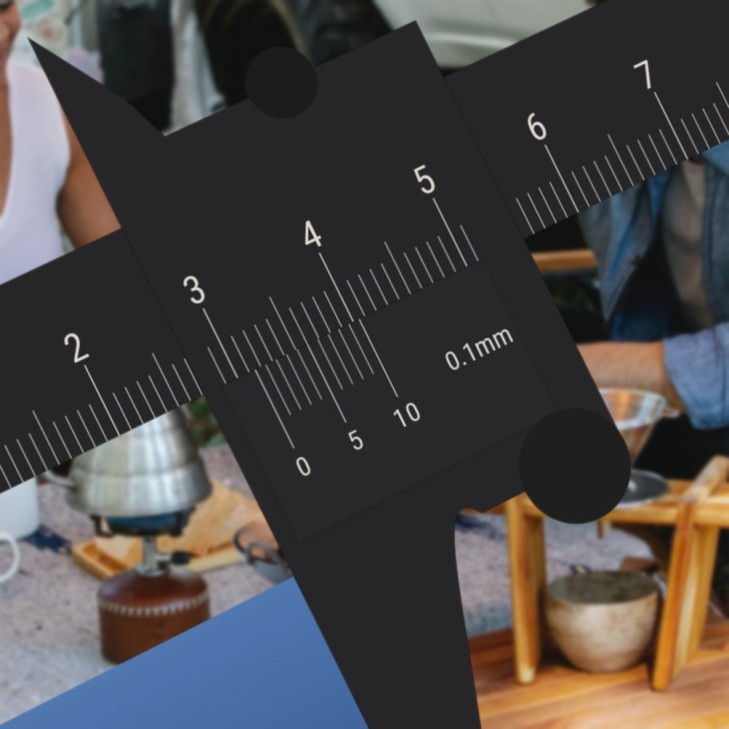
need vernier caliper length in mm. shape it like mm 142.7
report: mm 31.5
